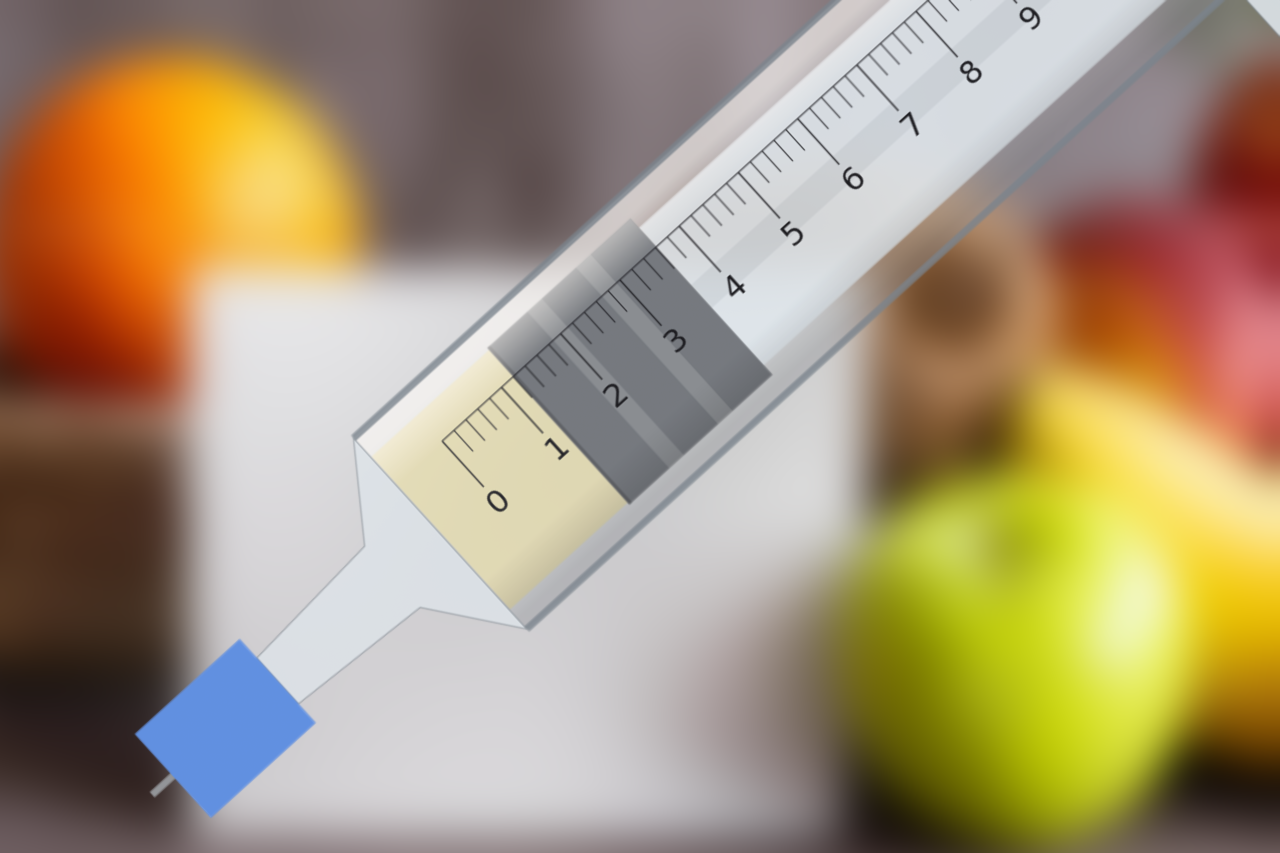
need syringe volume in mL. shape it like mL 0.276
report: mL 1.2
